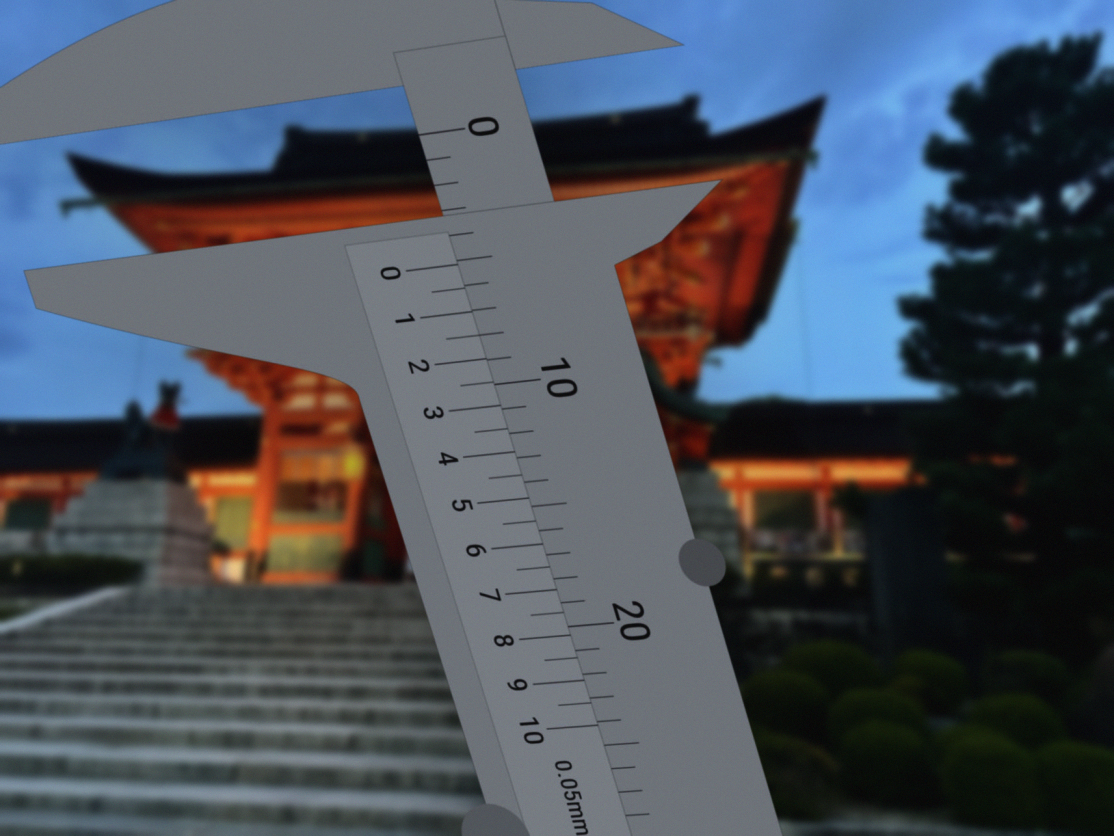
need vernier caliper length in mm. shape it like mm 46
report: mm 5.15
